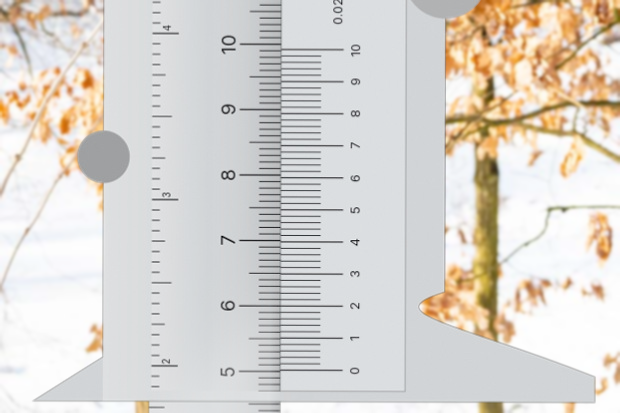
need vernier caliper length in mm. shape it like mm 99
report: mm 50.2
